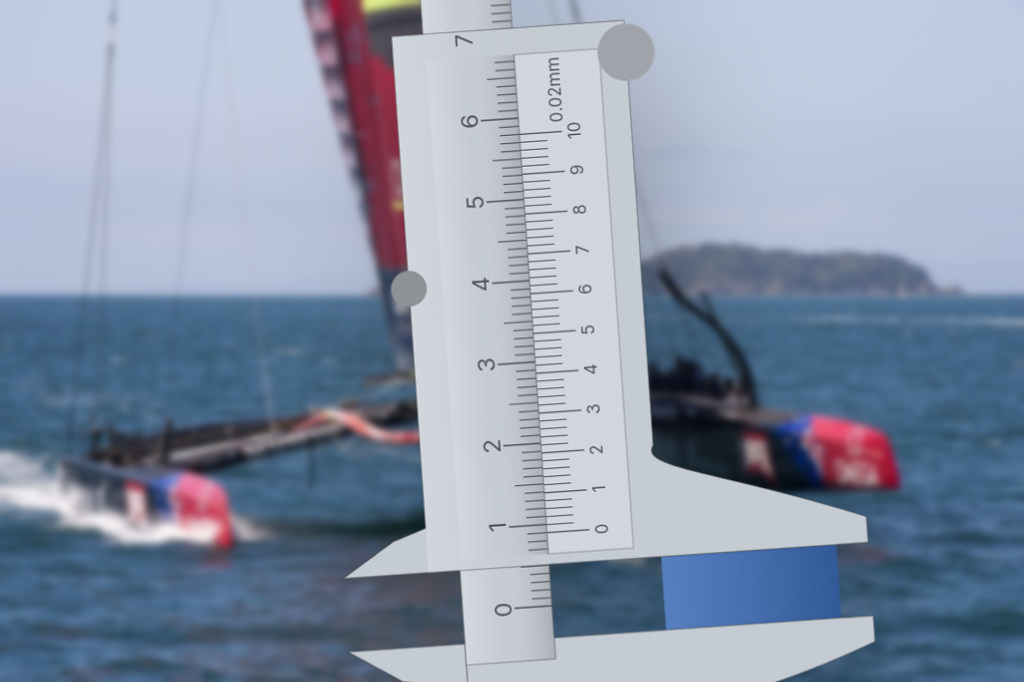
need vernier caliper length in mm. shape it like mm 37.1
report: mm 9.0
